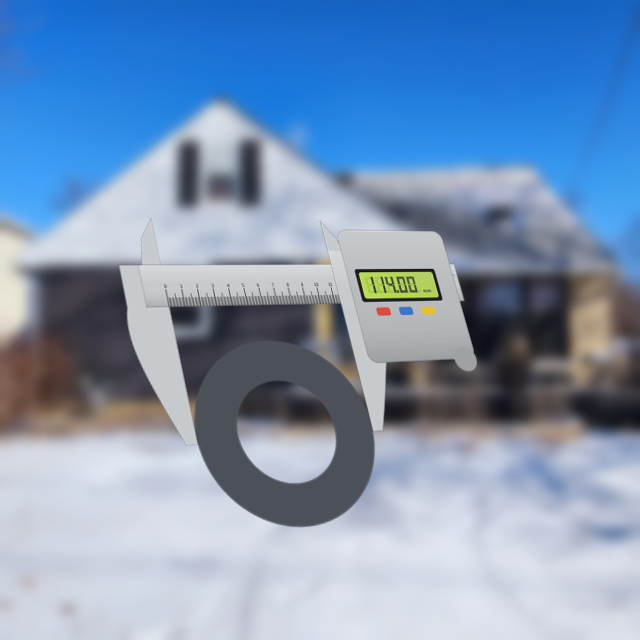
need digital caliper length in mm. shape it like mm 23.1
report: mm 114.00
